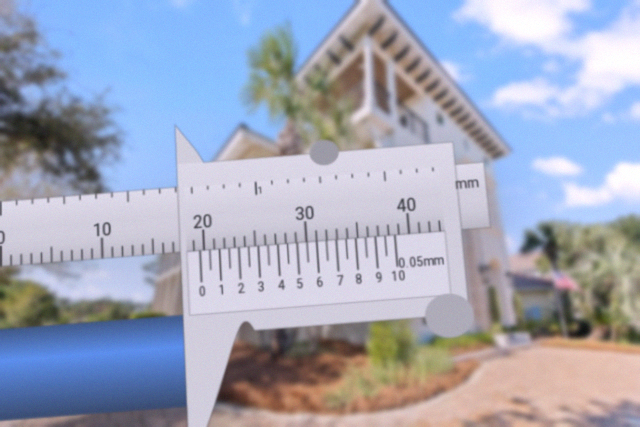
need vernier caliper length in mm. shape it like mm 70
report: mm 19.6
